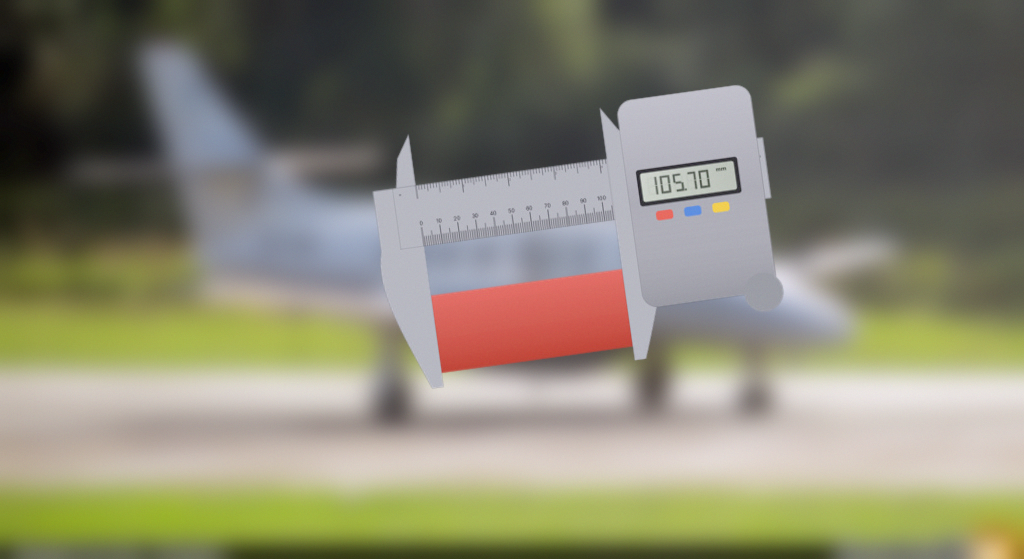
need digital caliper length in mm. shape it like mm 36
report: mm 105.70
